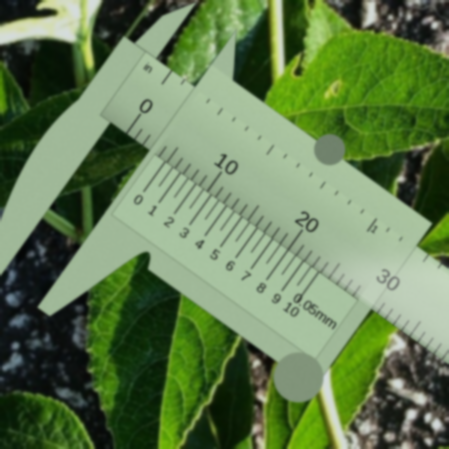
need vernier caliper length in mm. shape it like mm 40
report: mm 4.8
